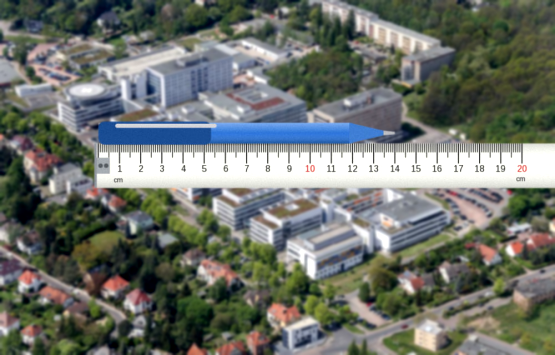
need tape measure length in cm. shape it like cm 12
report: cm 14
